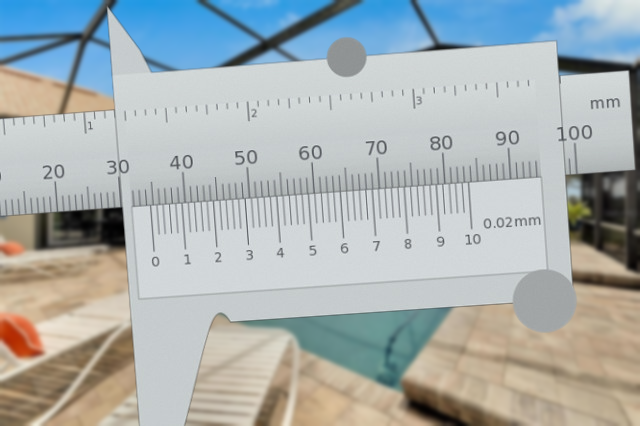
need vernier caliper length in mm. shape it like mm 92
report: mm 34.6
